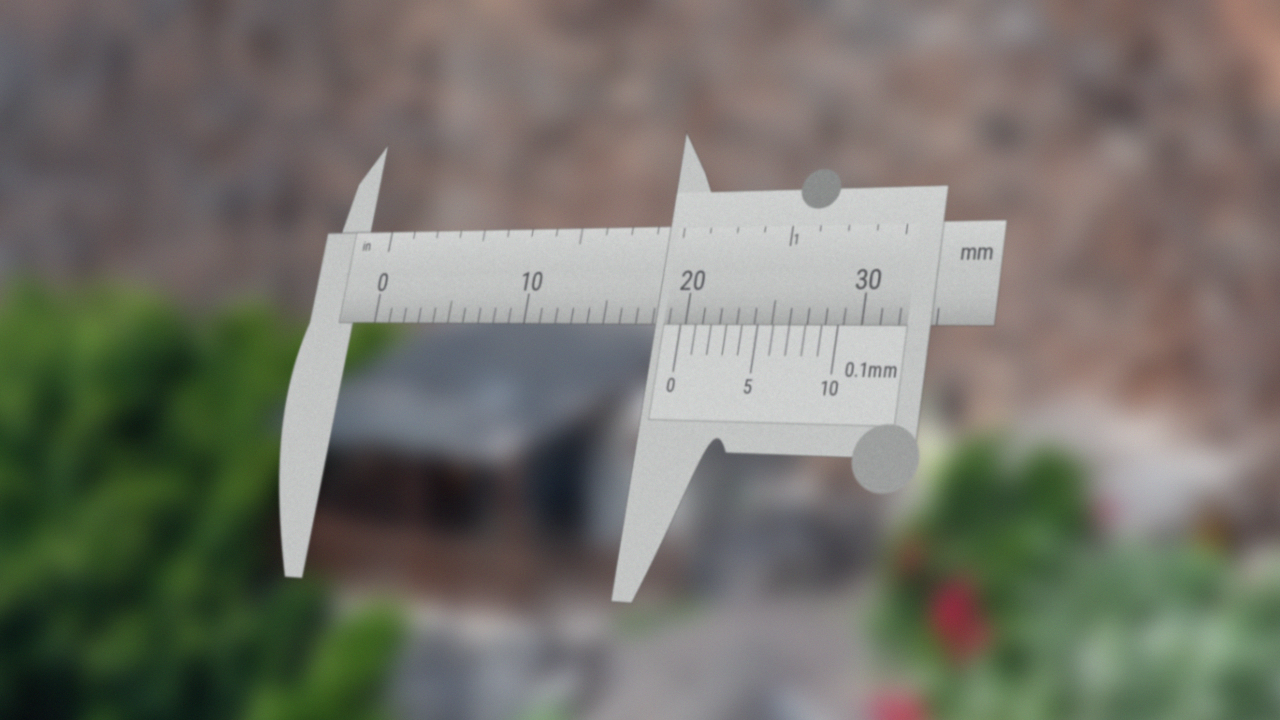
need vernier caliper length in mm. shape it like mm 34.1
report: mm 19.7
